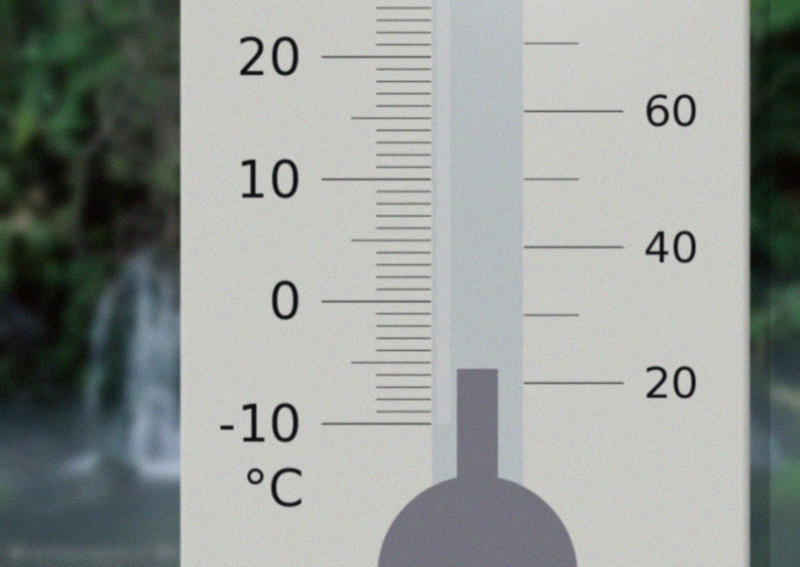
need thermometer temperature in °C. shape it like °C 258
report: °C -5.5
